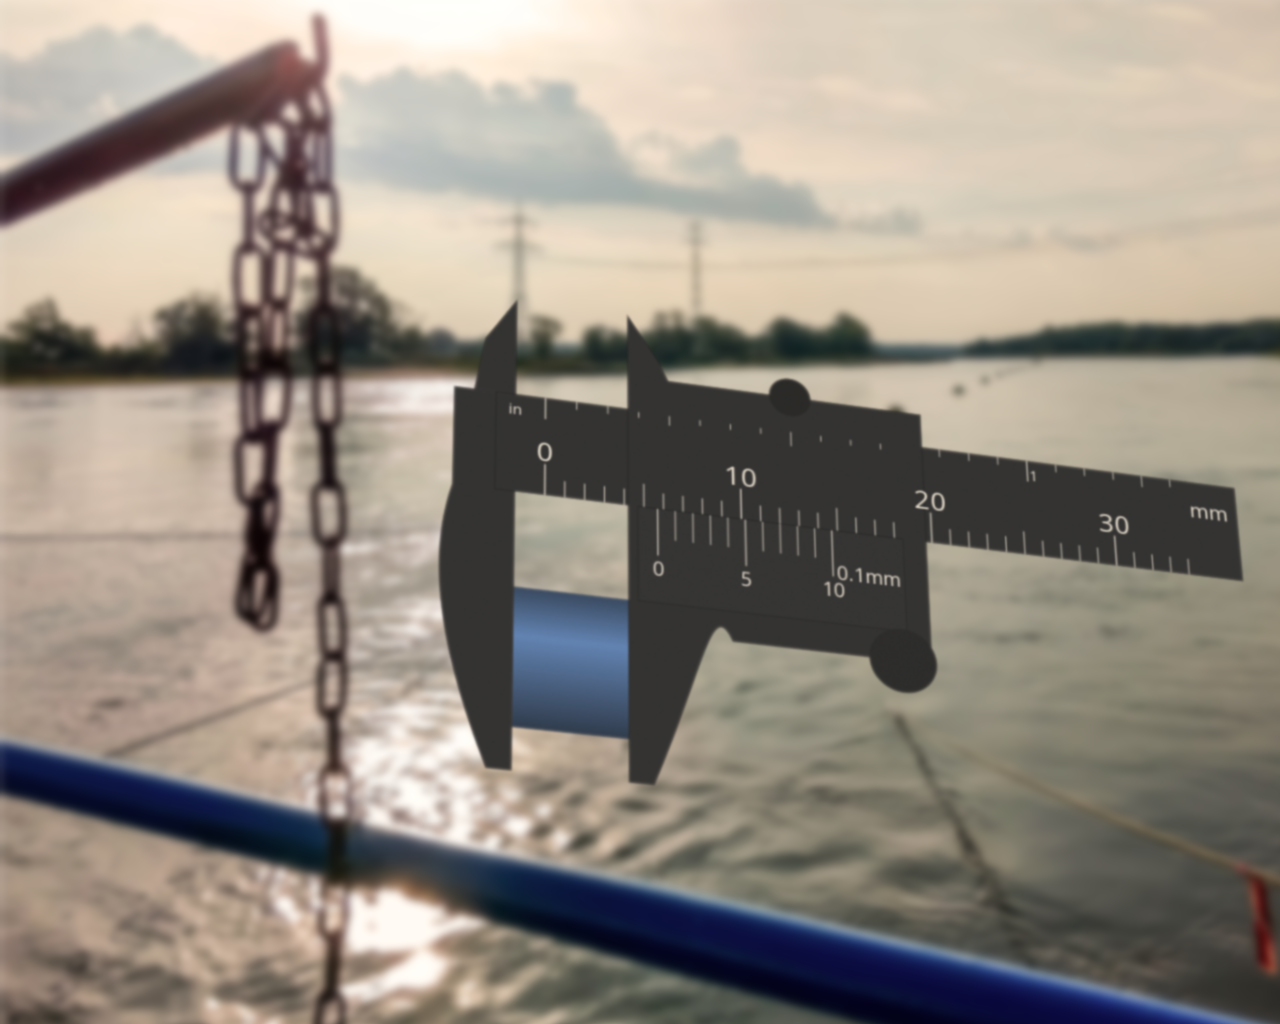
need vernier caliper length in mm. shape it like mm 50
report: mm 5.7
